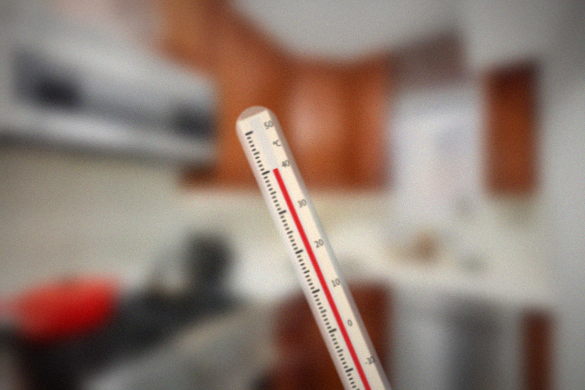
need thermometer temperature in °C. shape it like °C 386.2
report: °C 40
